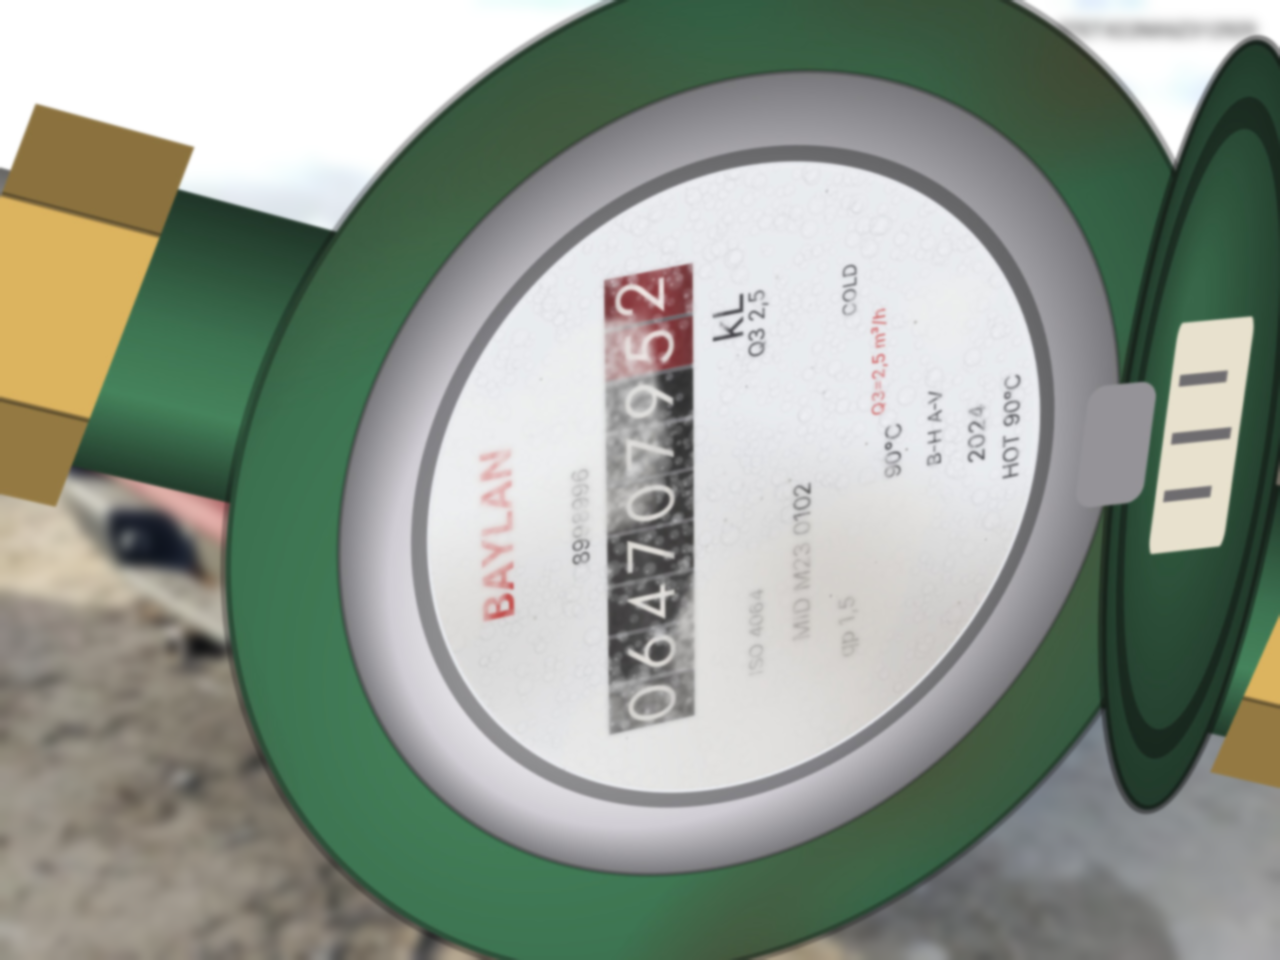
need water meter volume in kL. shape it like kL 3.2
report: kL 647079.52
